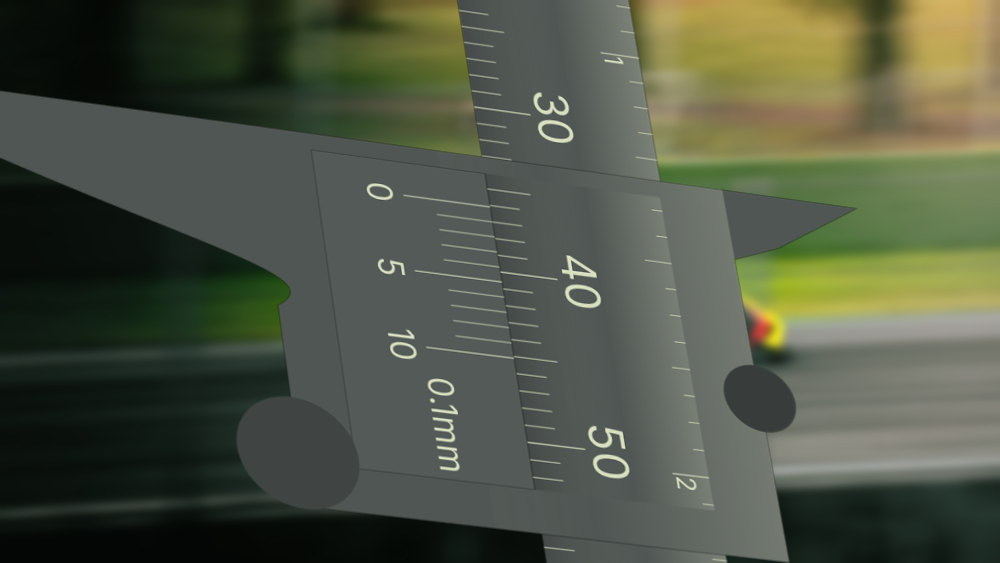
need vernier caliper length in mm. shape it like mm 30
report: mm 36.1
